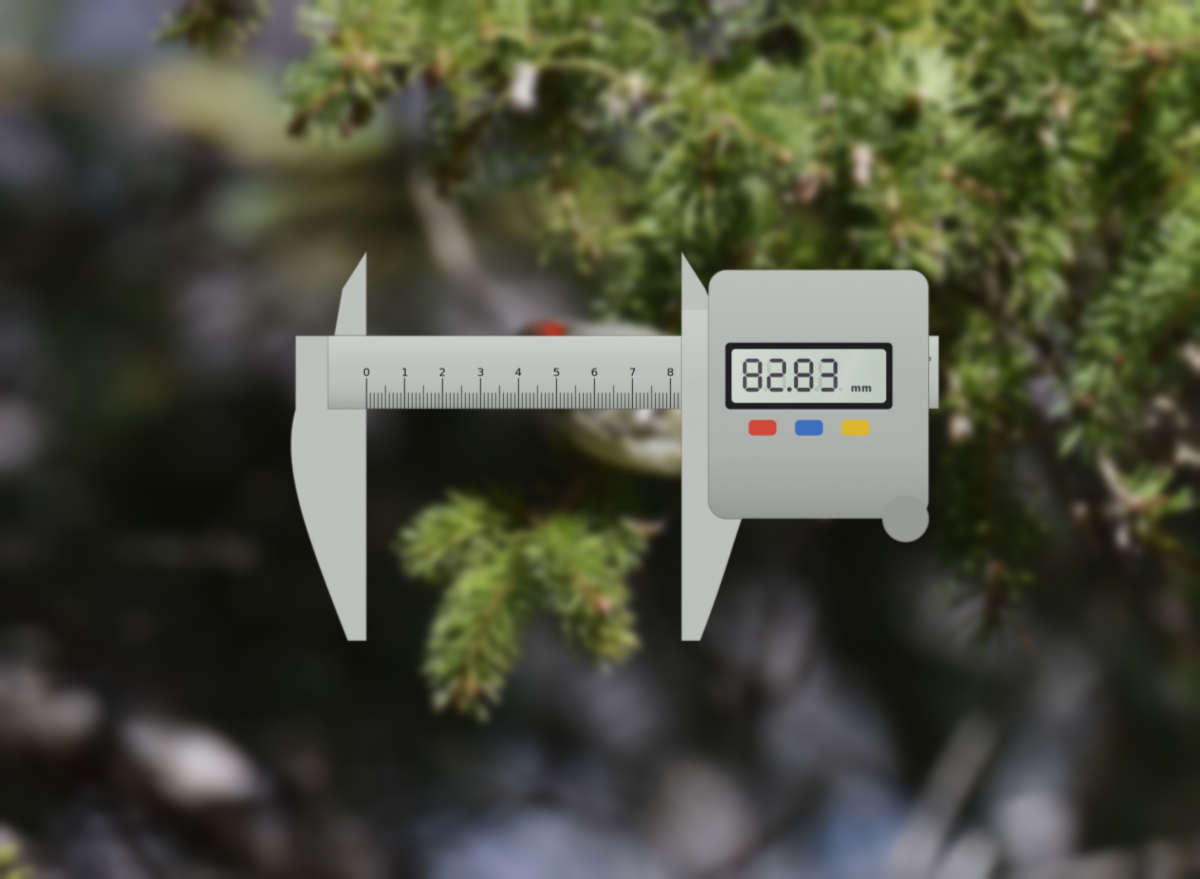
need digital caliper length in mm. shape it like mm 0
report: mm 82.83
